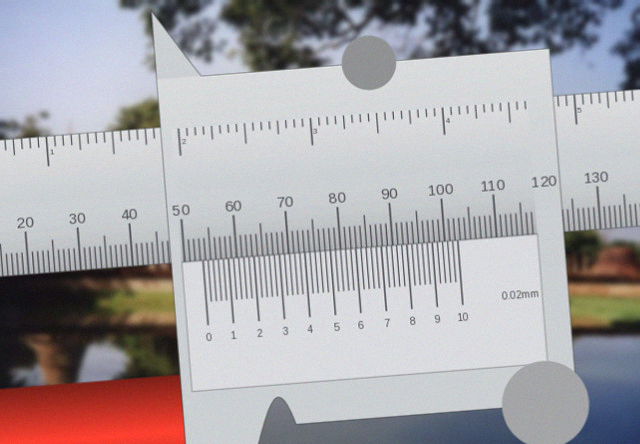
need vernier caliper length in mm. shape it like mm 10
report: mm 53.5
